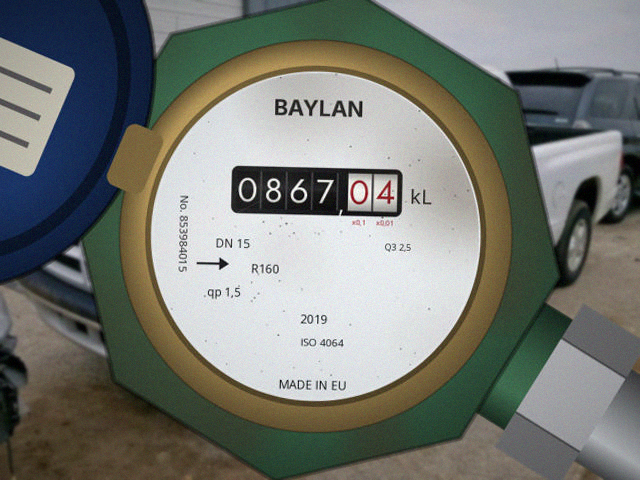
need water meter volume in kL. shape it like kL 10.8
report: kL 867.04
